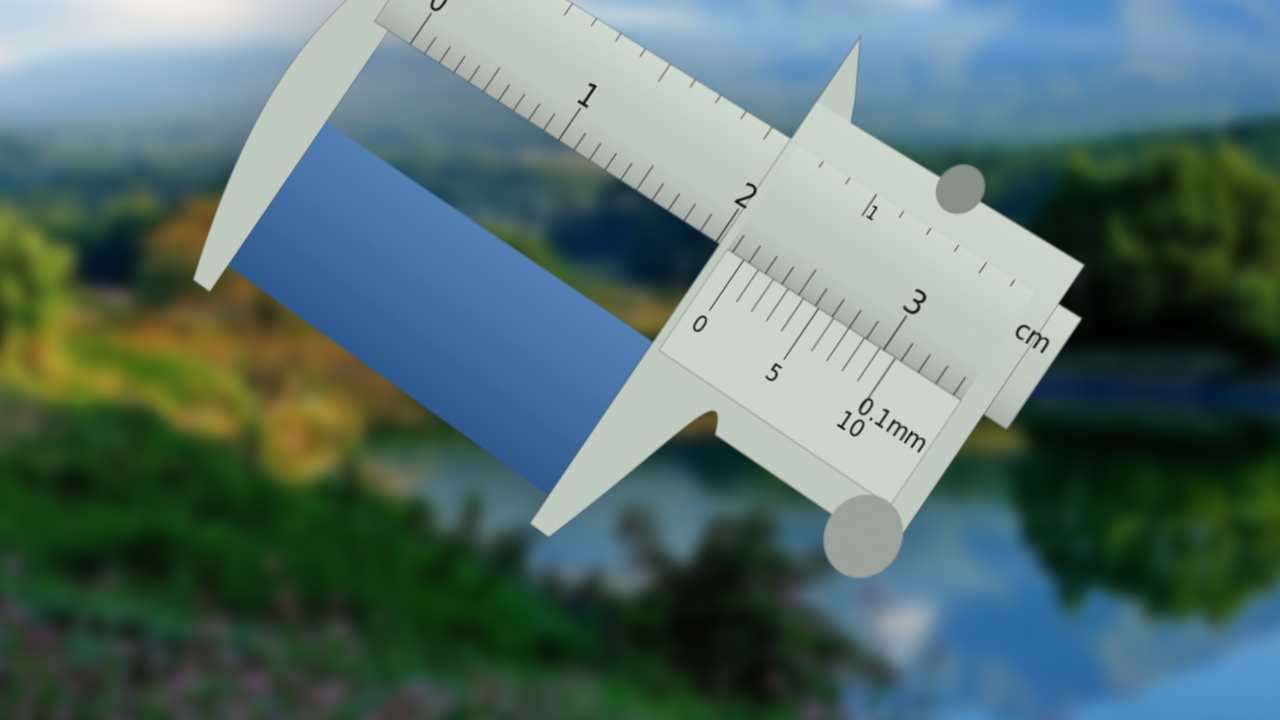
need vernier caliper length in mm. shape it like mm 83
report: mm 21.7
